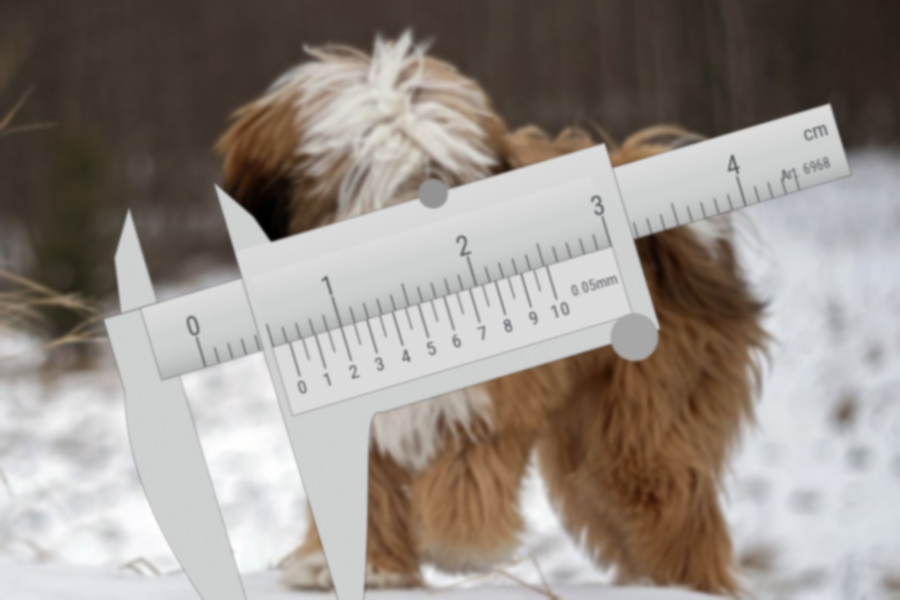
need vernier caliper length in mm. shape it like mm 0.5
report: mm 6.2
